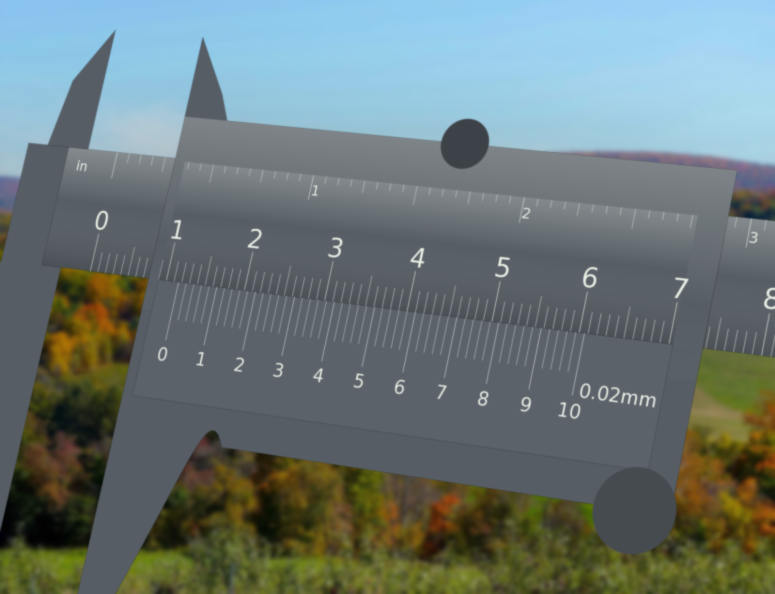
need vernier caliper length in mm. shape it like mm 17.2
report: mm 11.6
